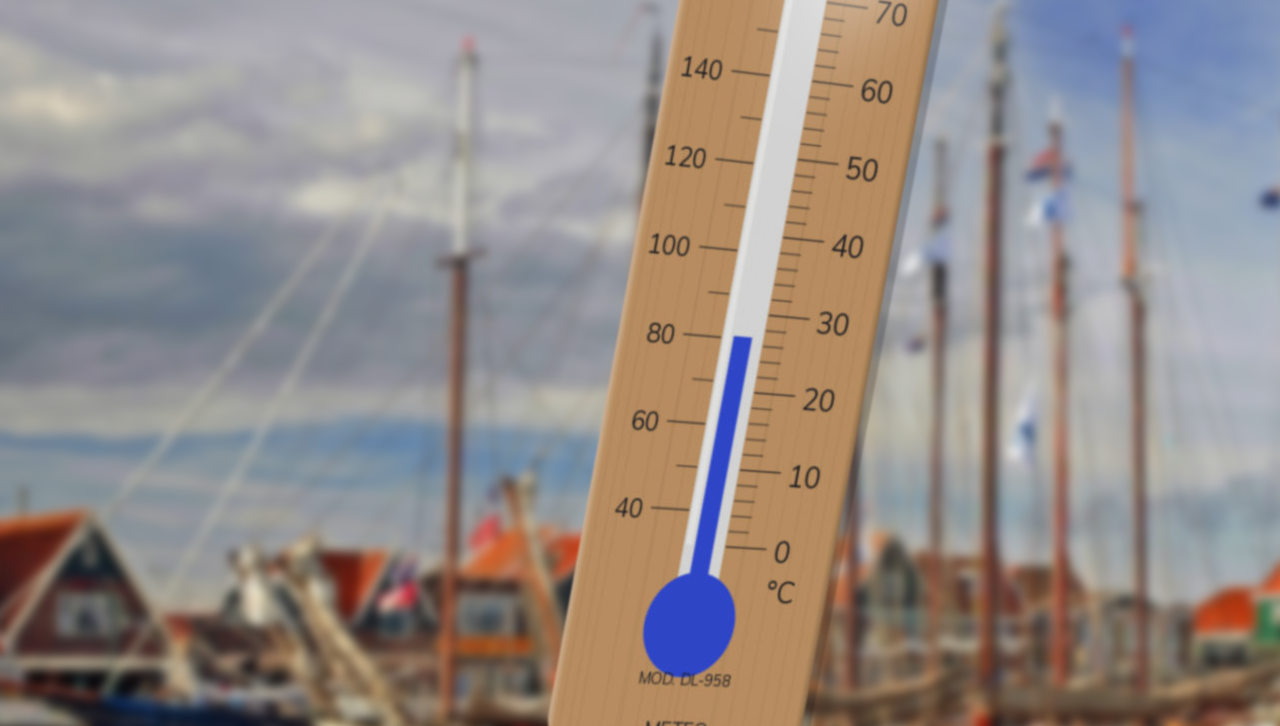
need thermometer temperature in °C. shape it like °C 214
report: °C 27
